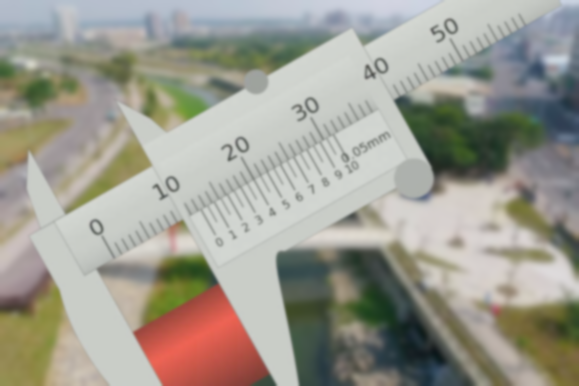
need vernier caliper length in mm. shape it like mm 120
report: mm 12.4
